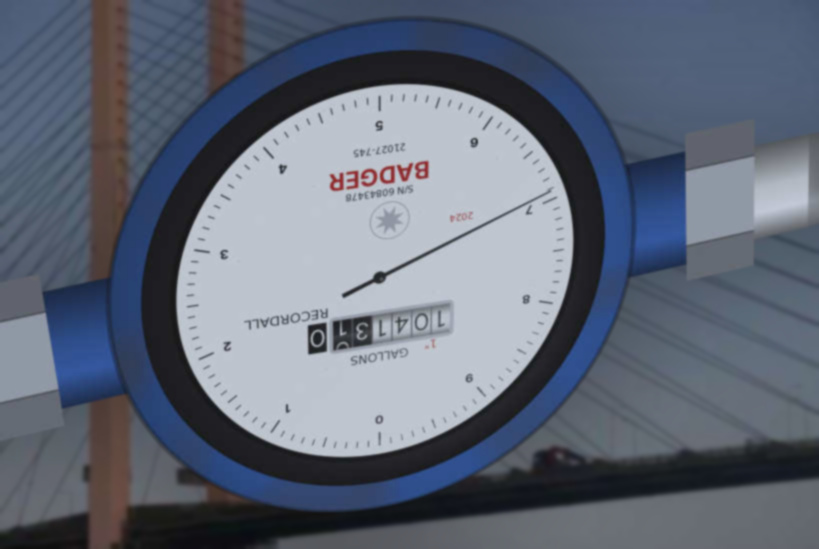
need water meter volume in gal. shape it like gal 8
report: gal 1041306.9
